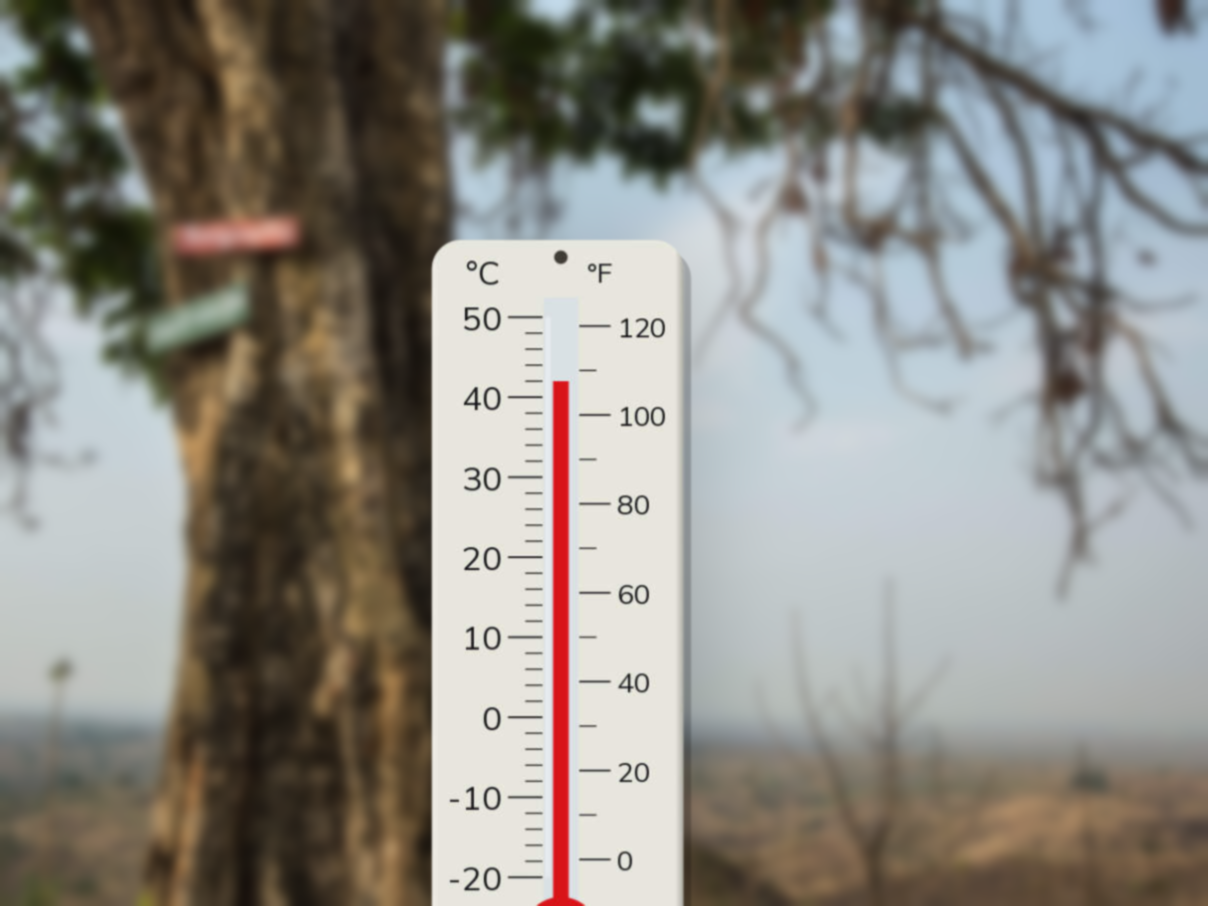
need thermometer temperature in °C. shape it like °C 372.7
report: °C 42
